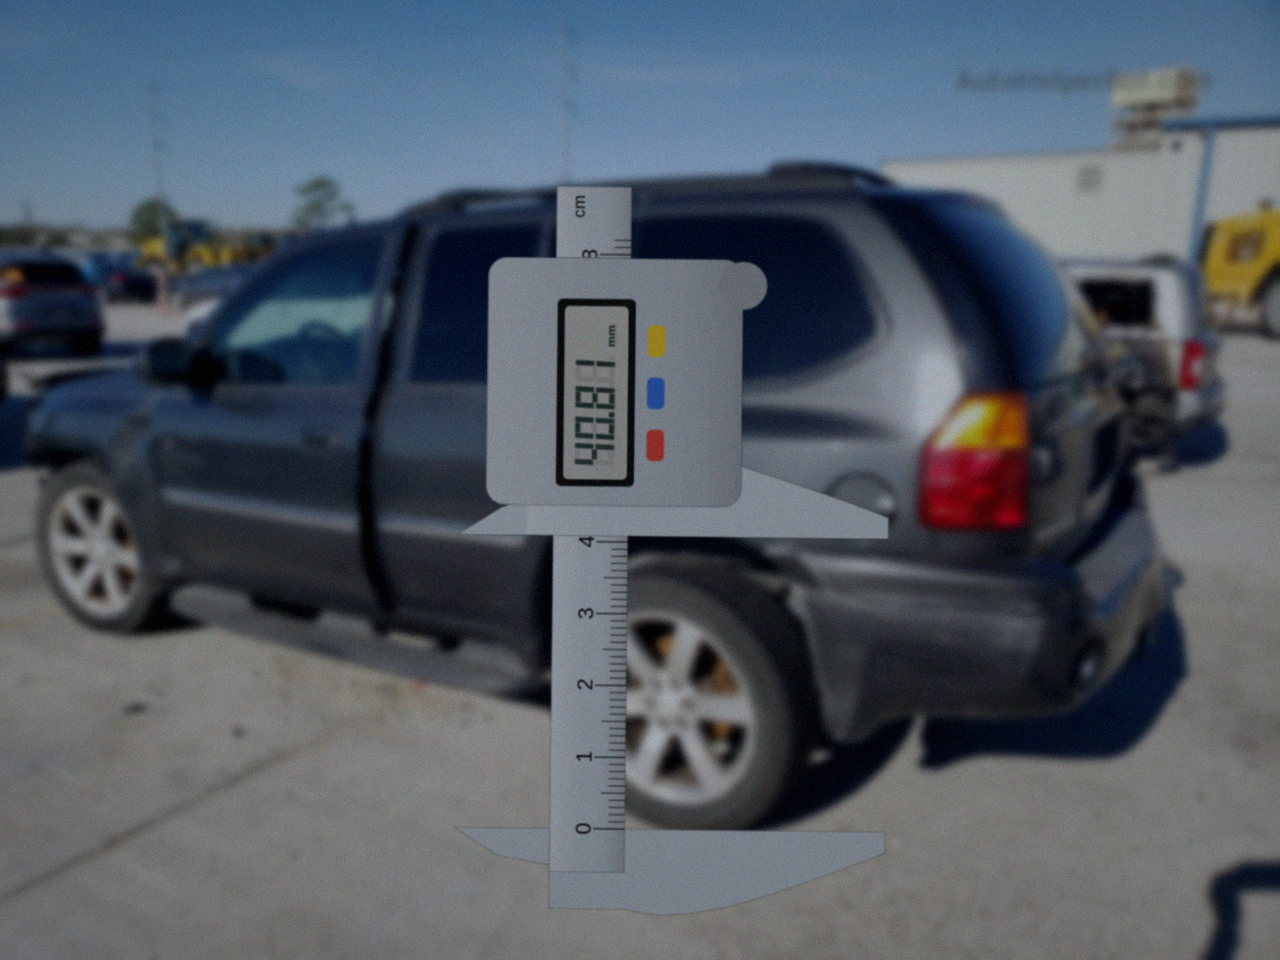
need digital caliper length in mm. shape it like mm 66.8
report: mm 40.81
